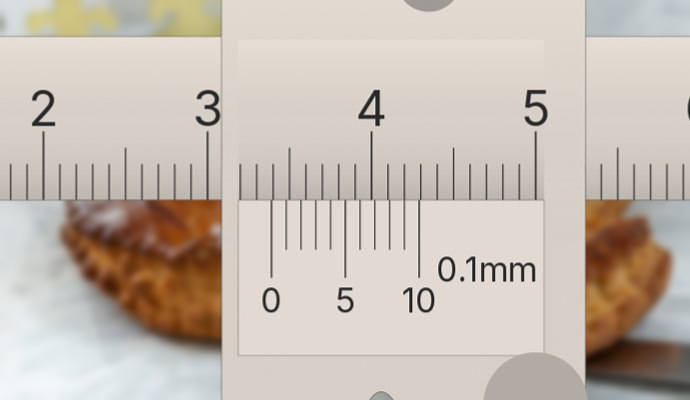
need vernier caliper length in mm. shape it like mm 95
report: mm 33.9
